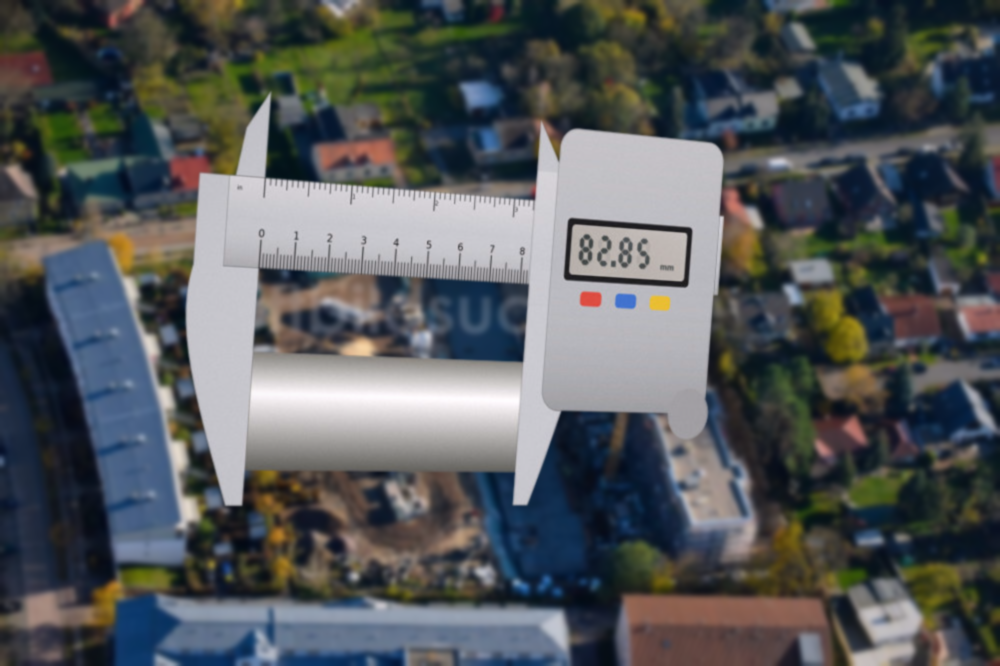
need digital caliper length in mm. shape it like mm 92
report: mm 82.85
